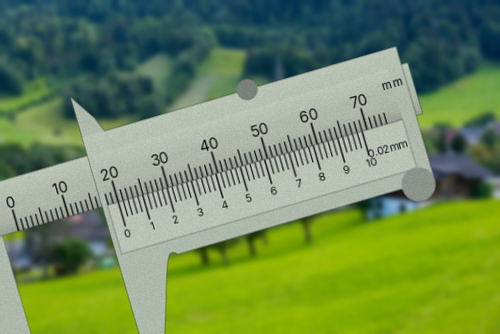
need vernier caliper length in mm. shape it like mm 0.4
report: mm 20.0
